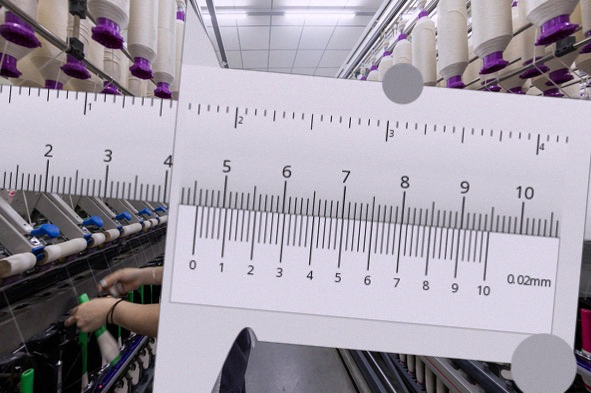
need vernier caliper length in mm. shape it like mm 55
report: mm 45.6
